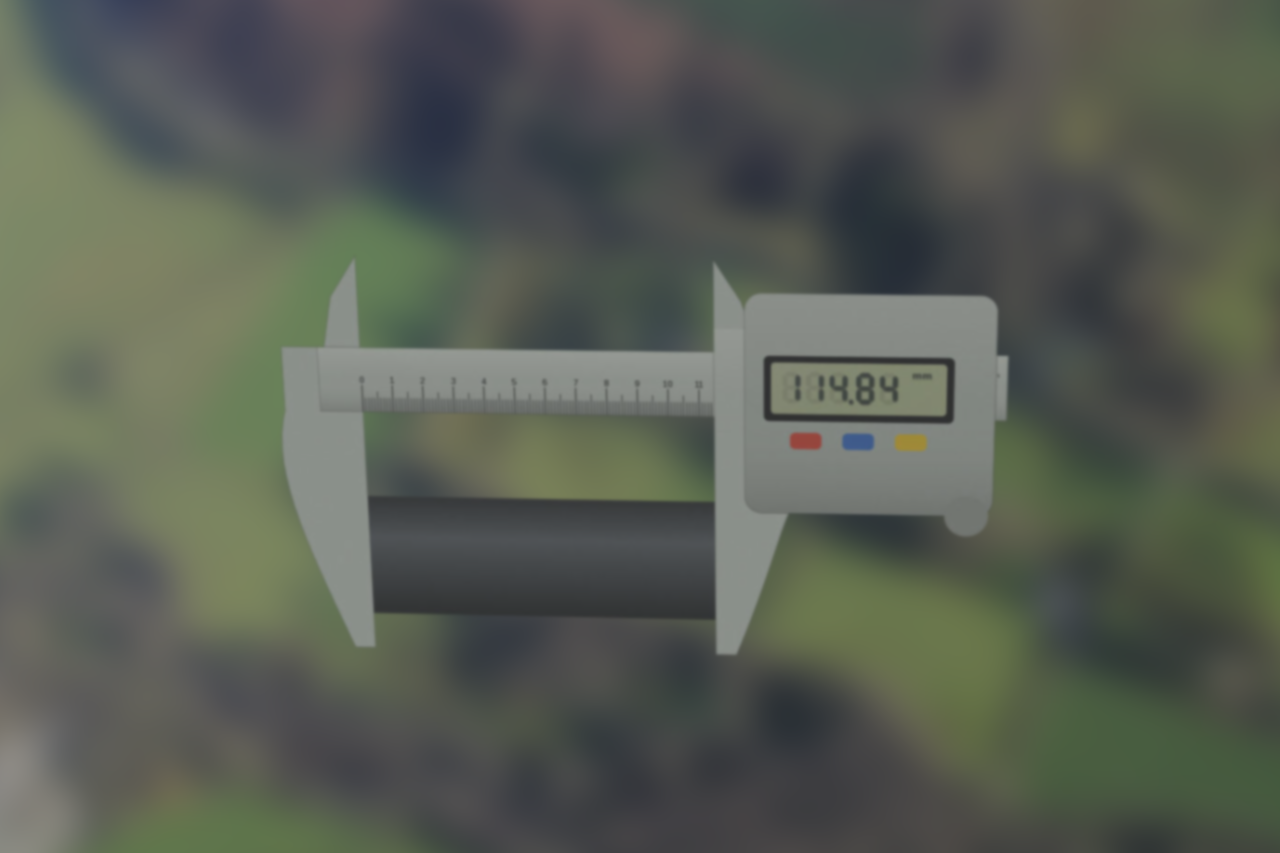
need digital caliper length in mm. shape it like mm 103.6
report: mm 114.84
